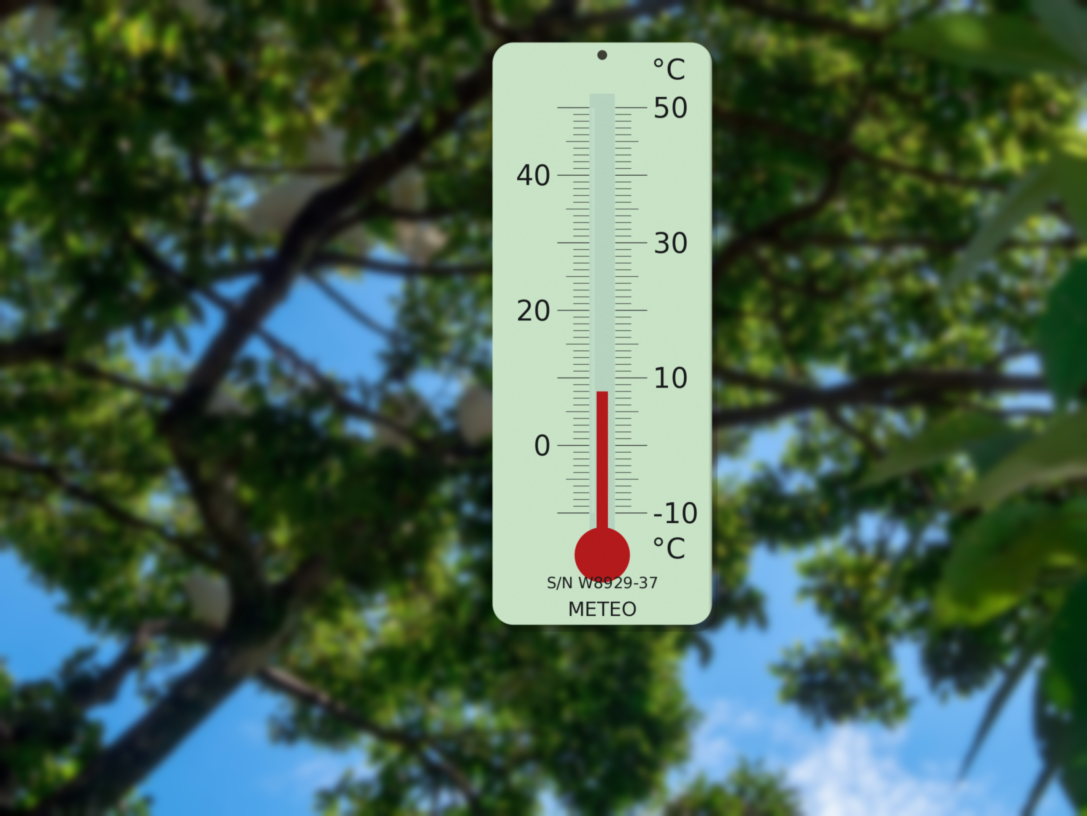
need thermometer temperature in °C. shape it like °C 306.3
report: °C 8
